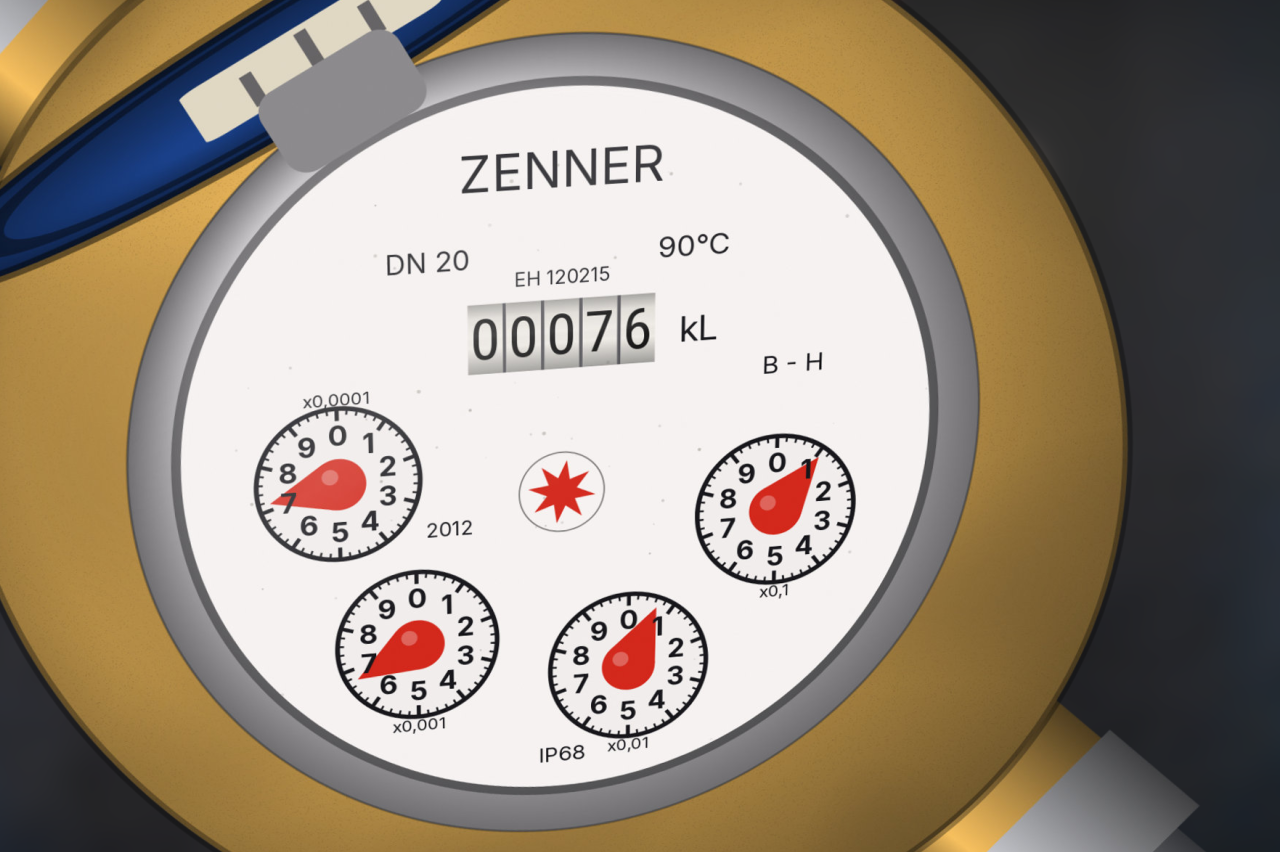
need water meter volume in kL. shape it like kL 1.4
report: kL 76.1067
